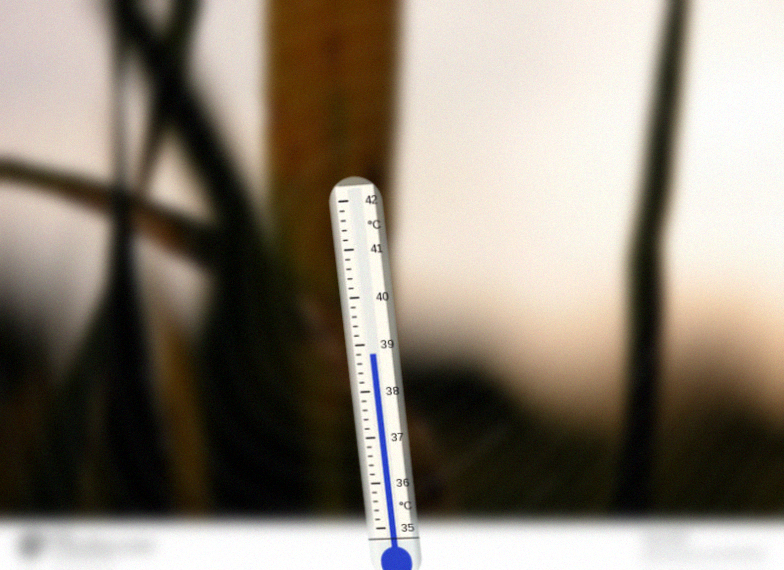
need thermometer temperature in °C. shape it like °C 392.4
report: °C 38.8
